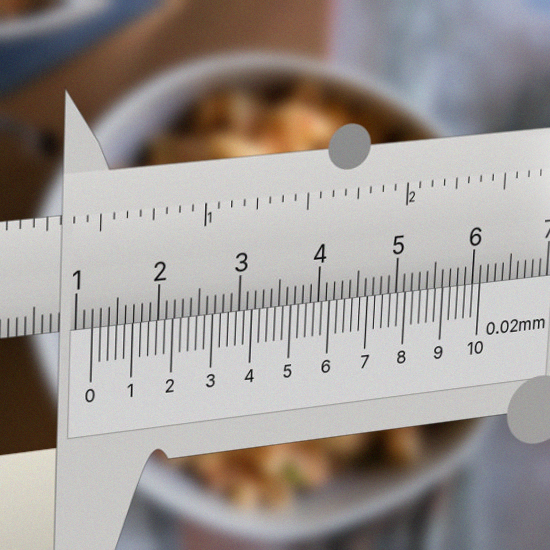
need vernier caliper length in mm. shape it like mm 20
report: mm 12.0
